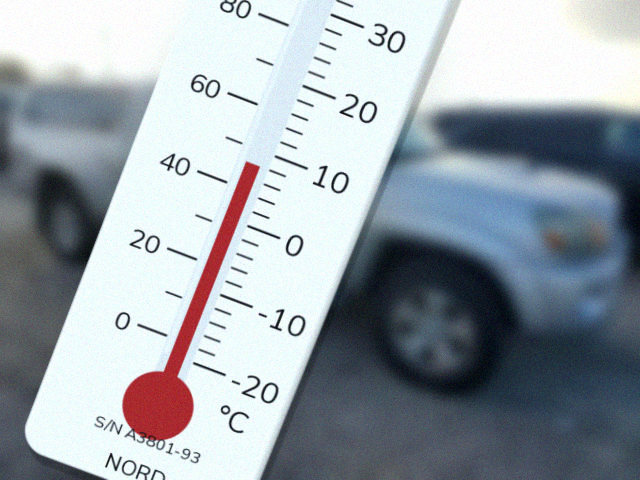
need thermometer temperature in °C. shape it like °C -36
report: °C 8
